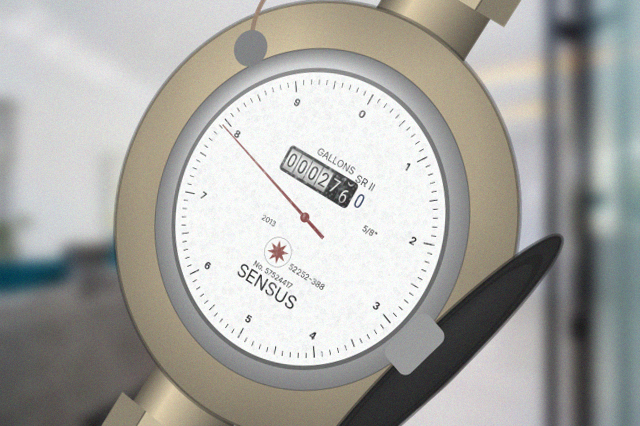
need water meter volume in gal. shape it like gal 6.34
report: gal 2757.9
